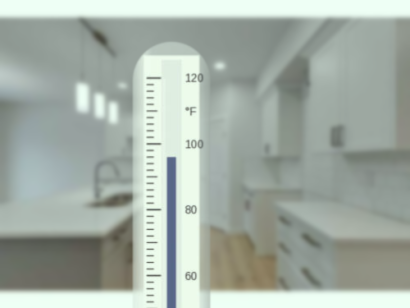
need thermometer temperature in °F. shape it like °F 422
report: °F 96
